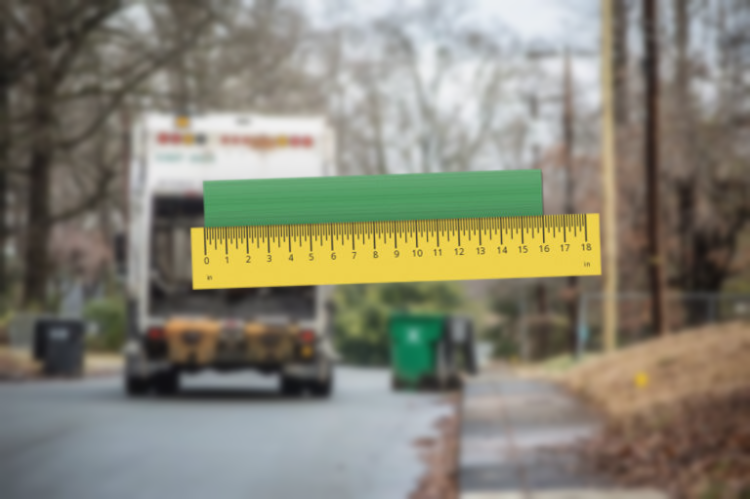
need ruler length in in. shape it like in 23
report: in 16
